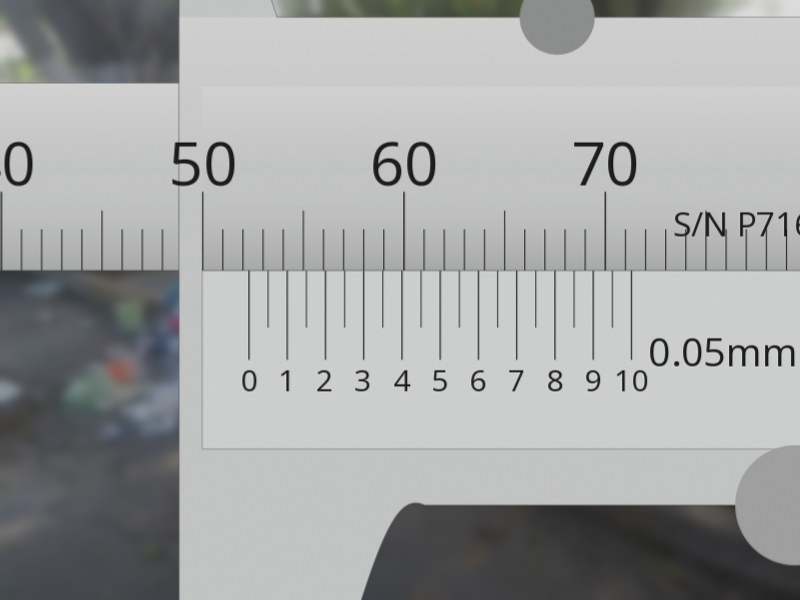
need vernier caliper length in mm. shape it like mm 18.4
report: mm 52.3
